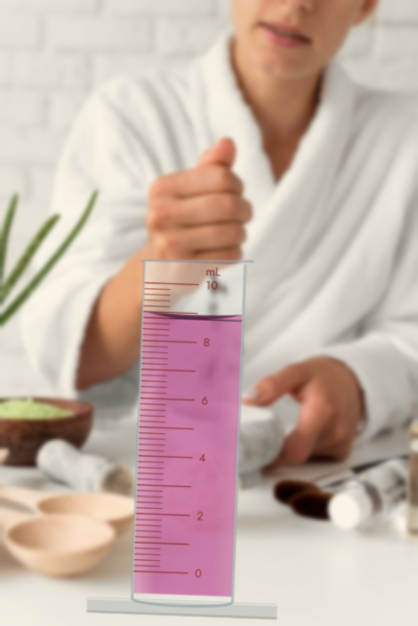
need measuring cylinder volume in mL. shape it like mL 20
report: mL 8.8
